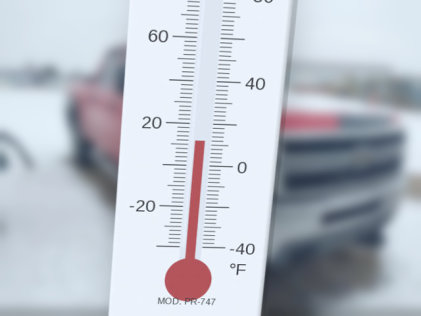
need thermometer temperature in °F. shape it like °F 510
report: °F 12
